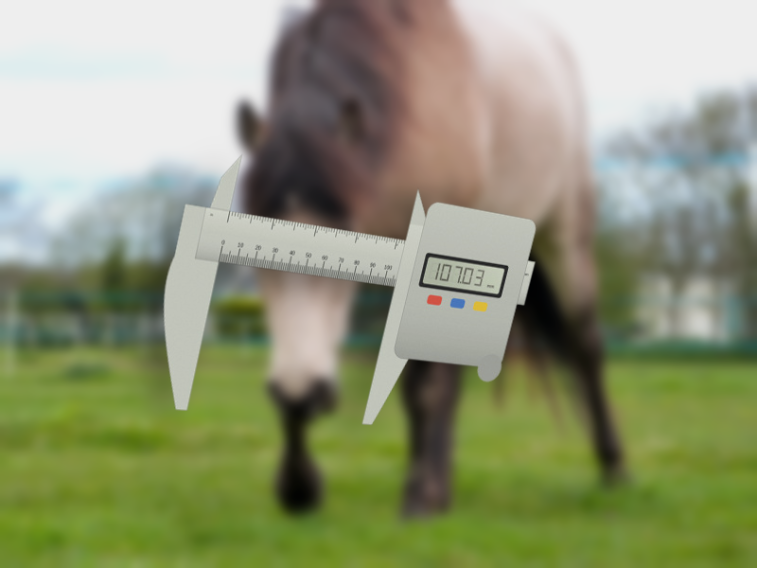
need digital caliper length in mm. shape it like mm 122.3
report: mm 107.03
